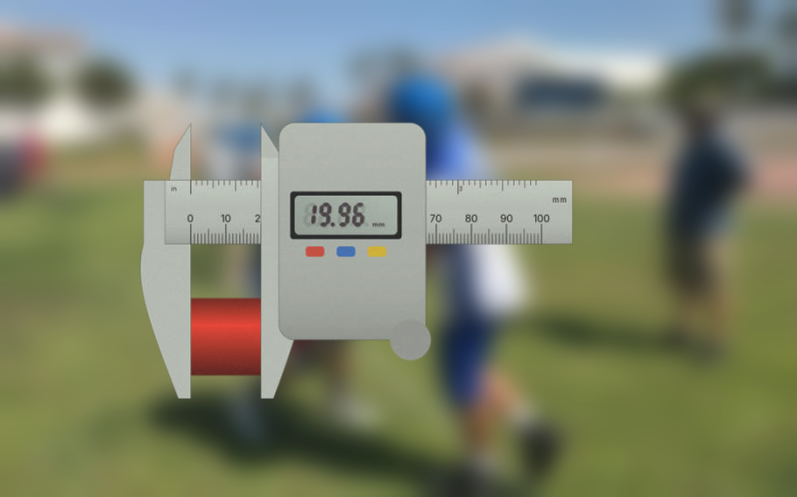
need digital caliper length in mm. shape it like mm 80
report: mm 19.96
